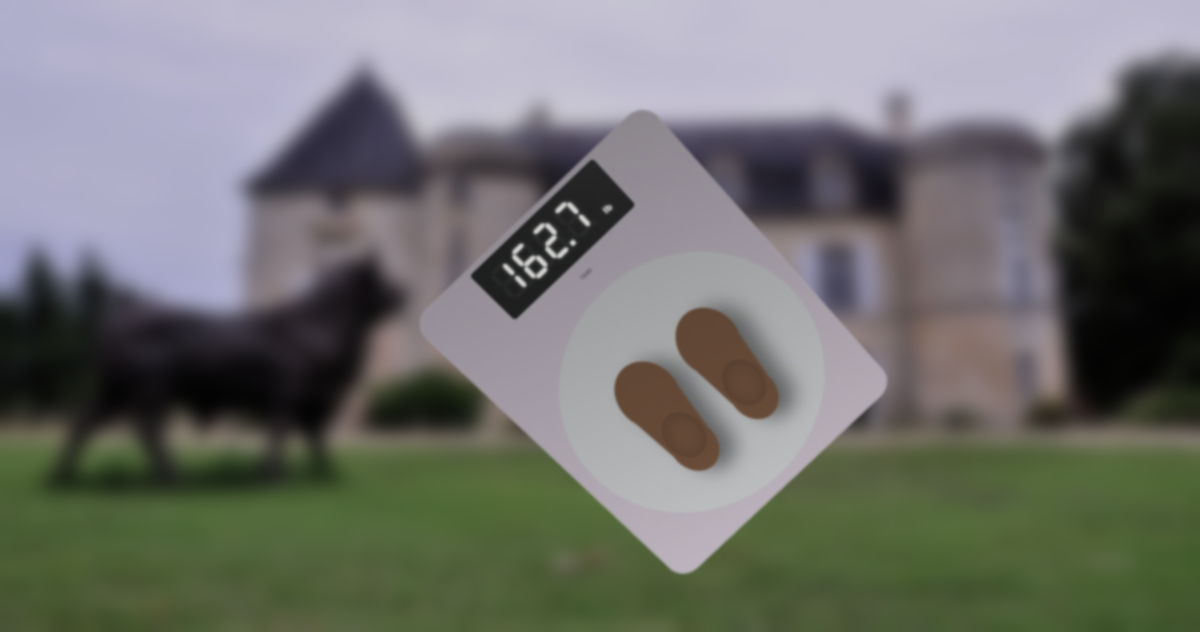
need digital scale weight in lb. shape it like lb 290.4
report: lb 162.7
